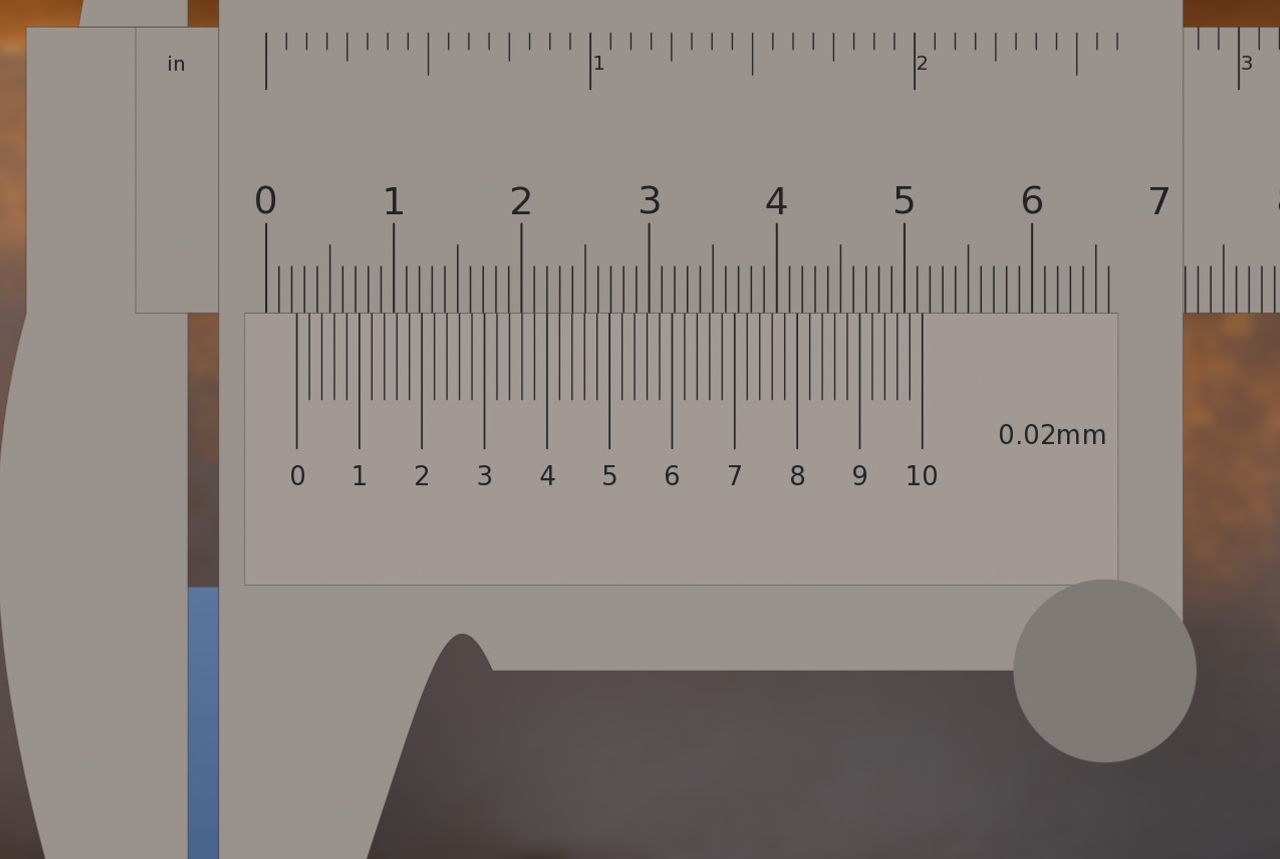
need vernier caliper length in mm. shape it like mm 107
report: mm 2.4
